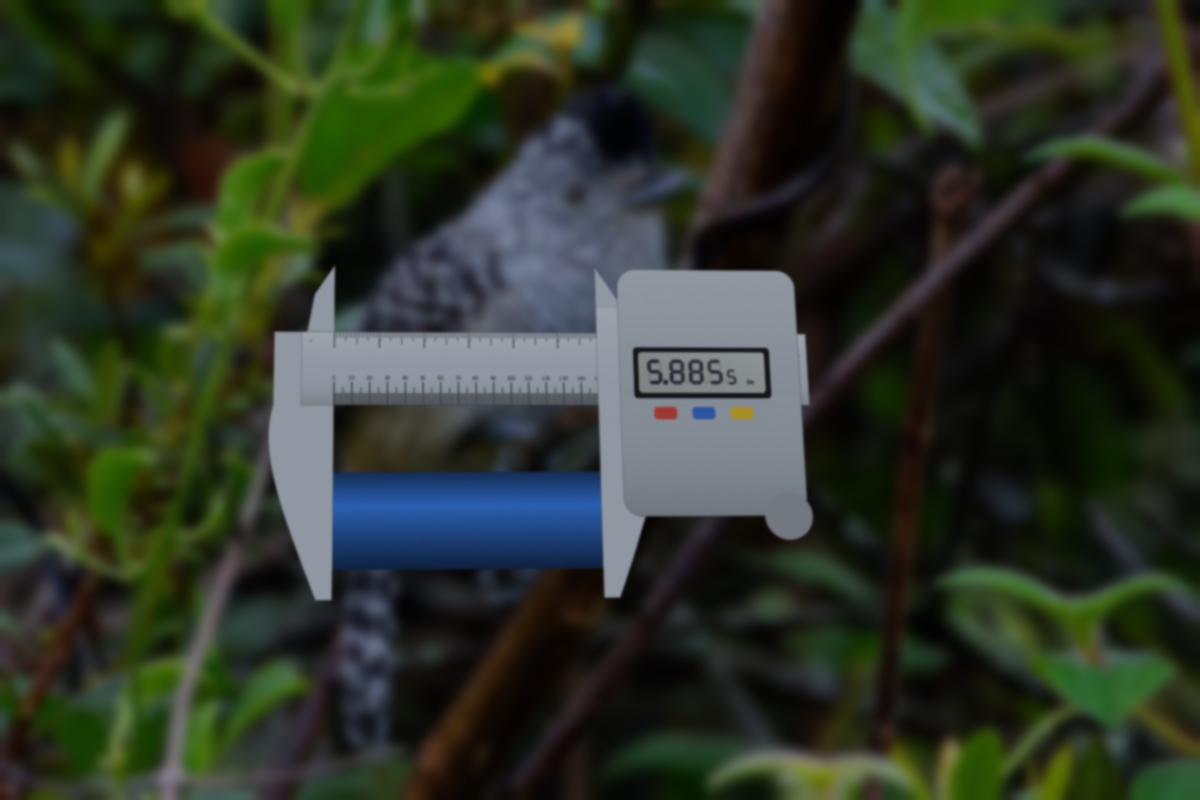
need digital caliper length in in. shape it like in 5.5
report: in 5.8855
